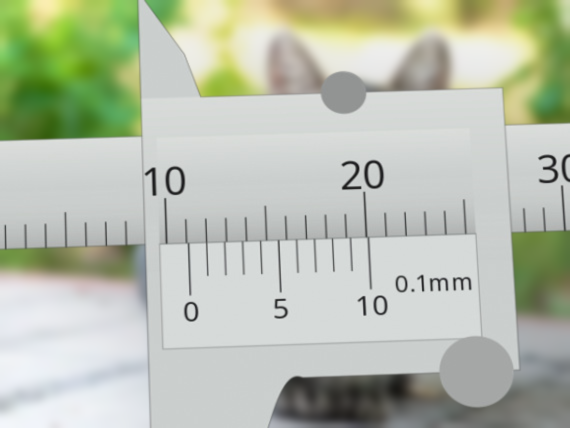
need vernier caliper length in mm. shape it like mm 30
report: mm 11.1
